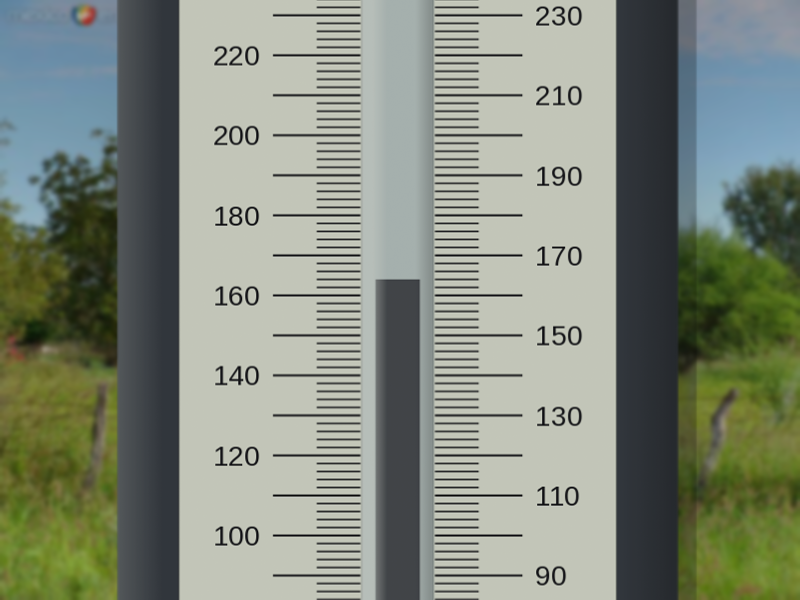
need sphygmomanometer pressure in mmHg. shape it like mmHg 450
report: mmHg 164
